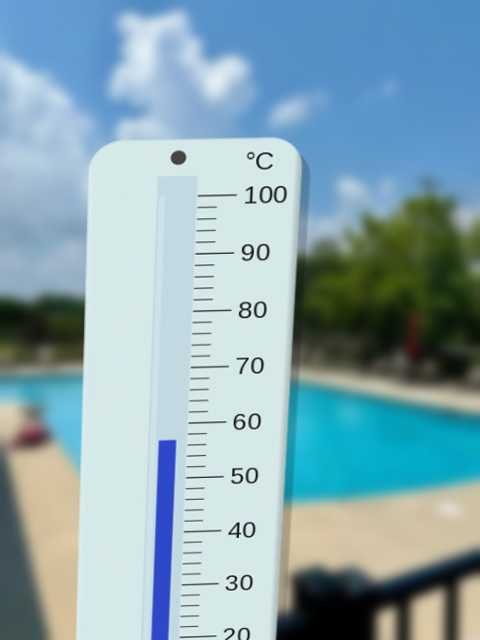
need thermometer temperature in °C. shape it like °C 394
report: °C 57
